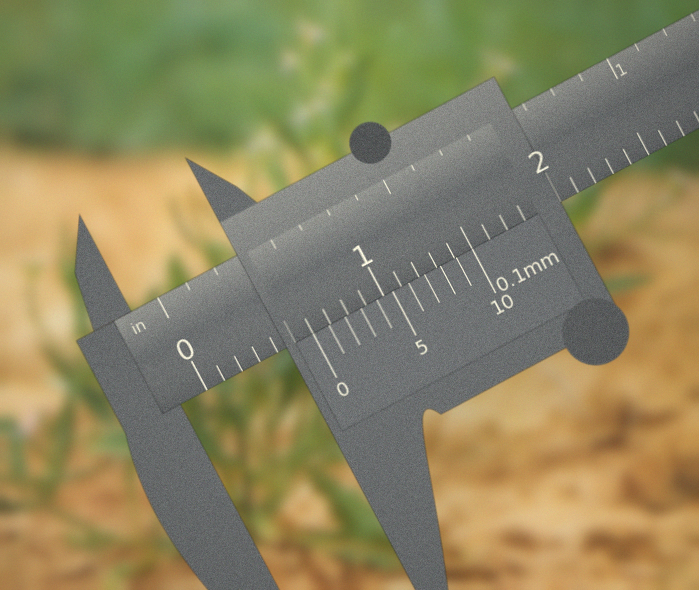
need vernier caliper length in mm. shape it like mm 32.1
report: mm 6.0
